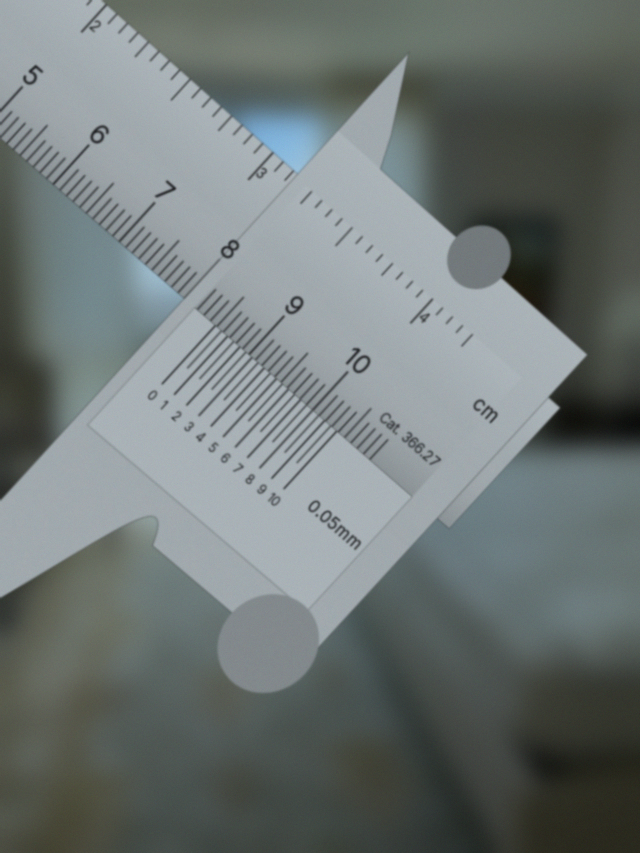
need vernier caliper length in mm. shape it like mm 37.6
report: mm 84.8
